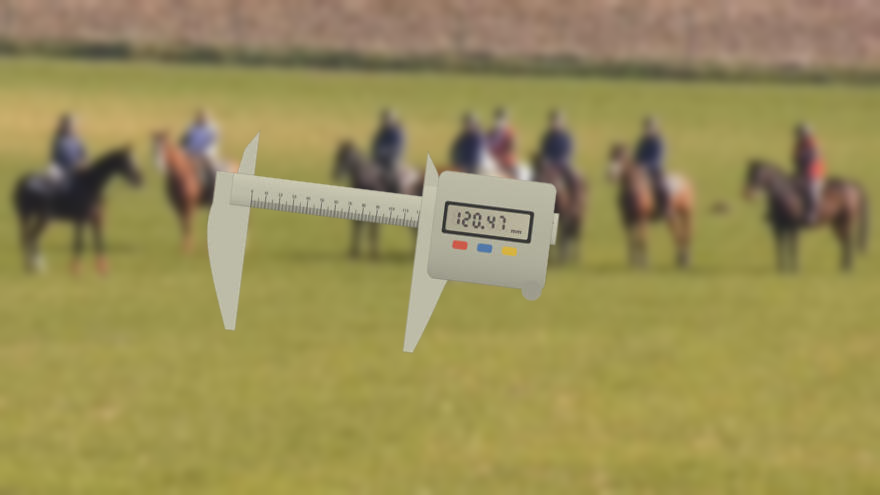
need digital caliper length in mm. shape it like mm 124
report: mm 120.47
